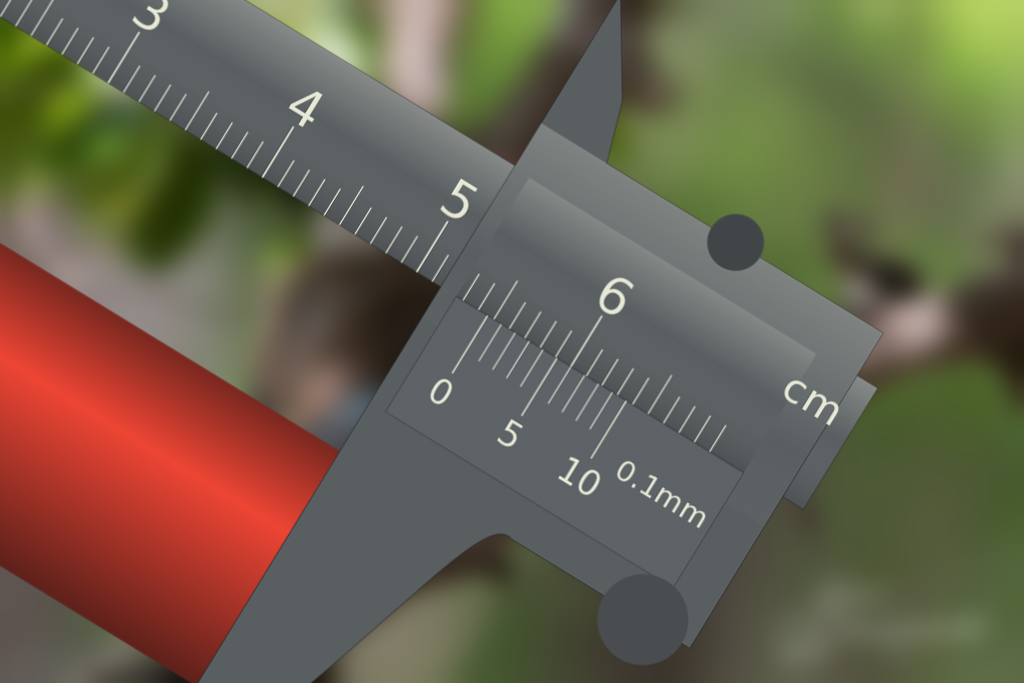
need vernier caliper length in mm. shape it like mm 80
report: mm 54.6
